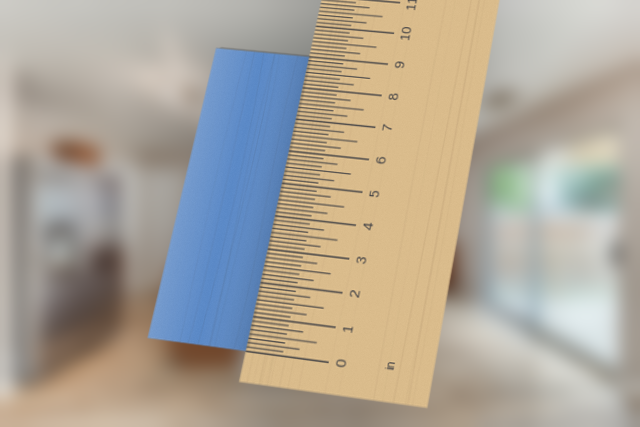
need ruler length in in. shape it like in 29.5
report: in 9
